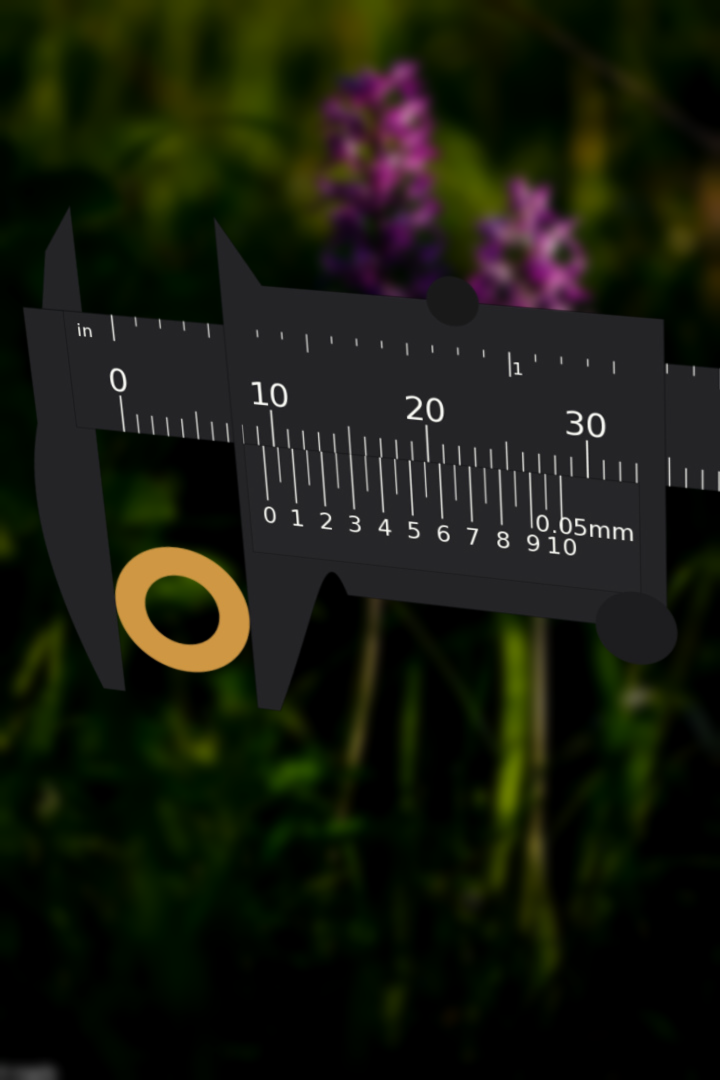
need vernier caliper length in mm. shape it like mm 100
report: mm 9.3
